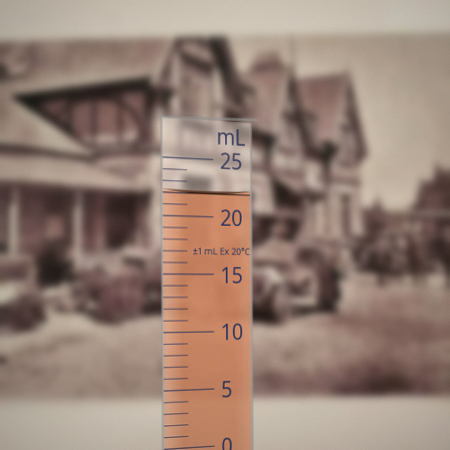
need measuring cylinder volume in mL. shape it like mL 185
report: mL 22
